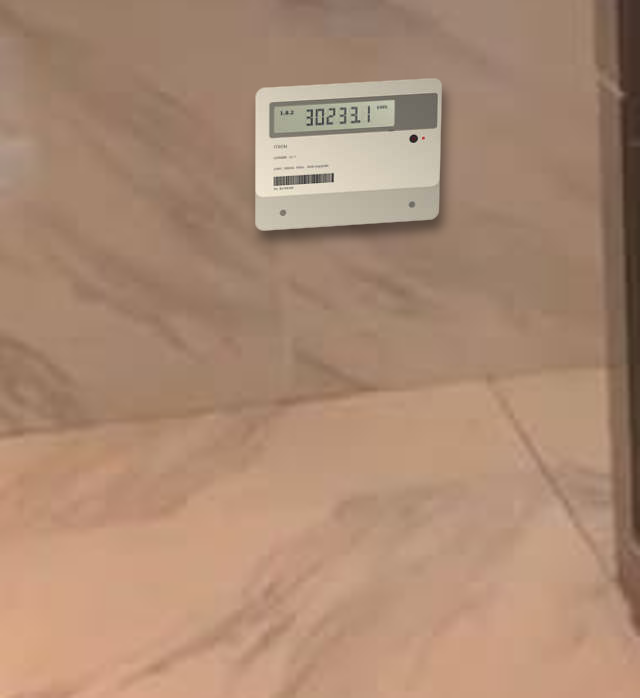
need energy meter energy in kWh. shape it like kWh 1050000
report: kWh 30233.1
